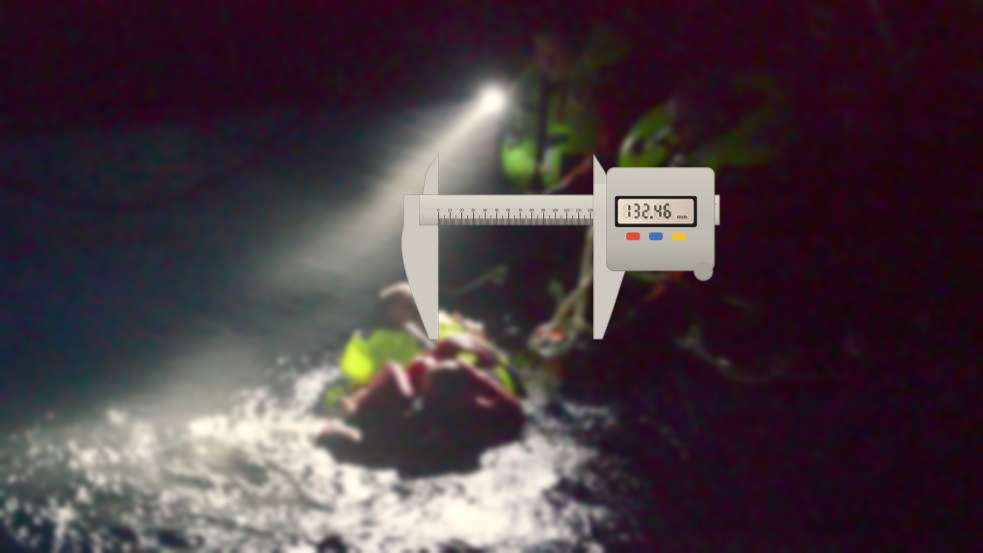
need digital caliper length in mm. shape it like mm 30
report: mm 132.46
